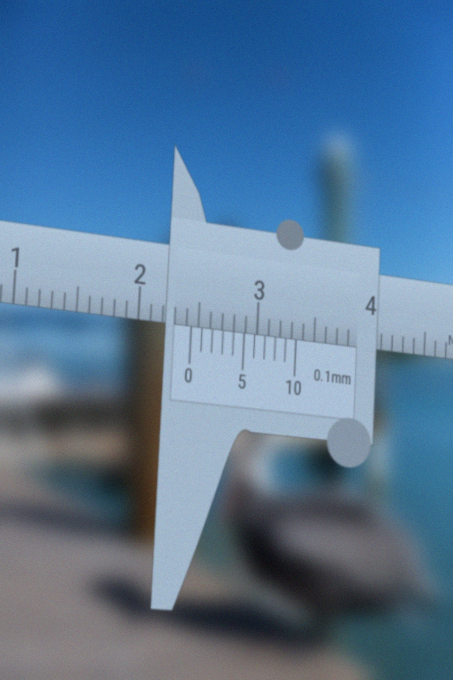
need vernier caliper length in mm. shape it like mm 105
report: mm 24.4
